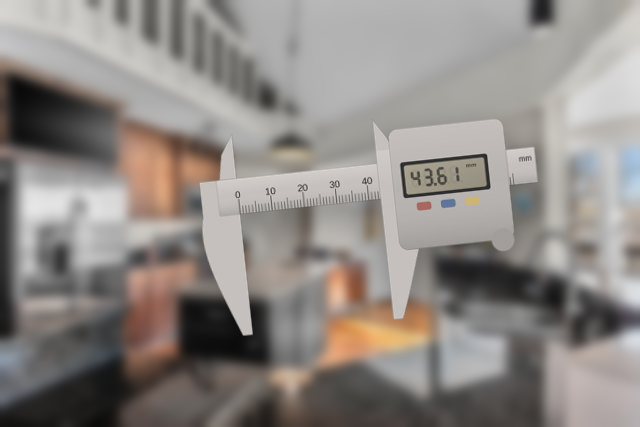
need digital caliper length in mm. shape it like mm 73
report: mm 43.61
